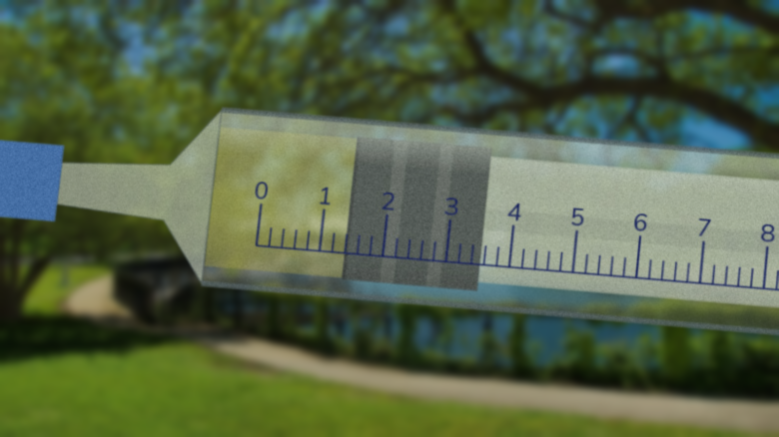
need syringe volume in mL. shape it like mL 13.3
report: mL 1.4
